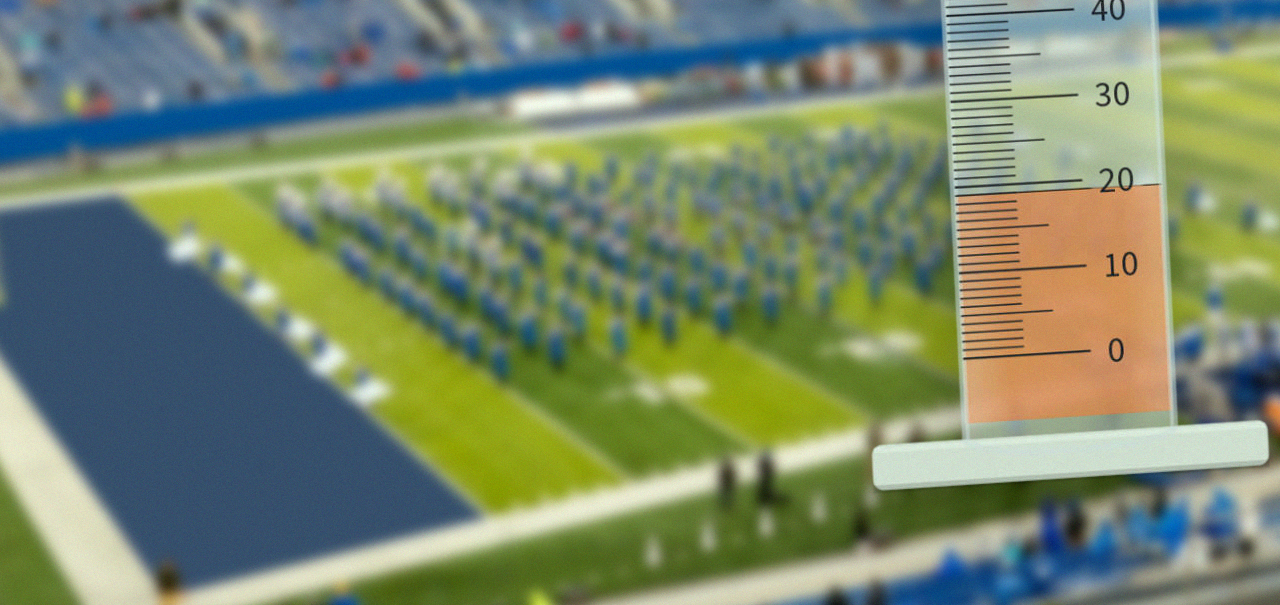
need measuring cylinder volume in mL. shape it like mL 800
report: mL 19
